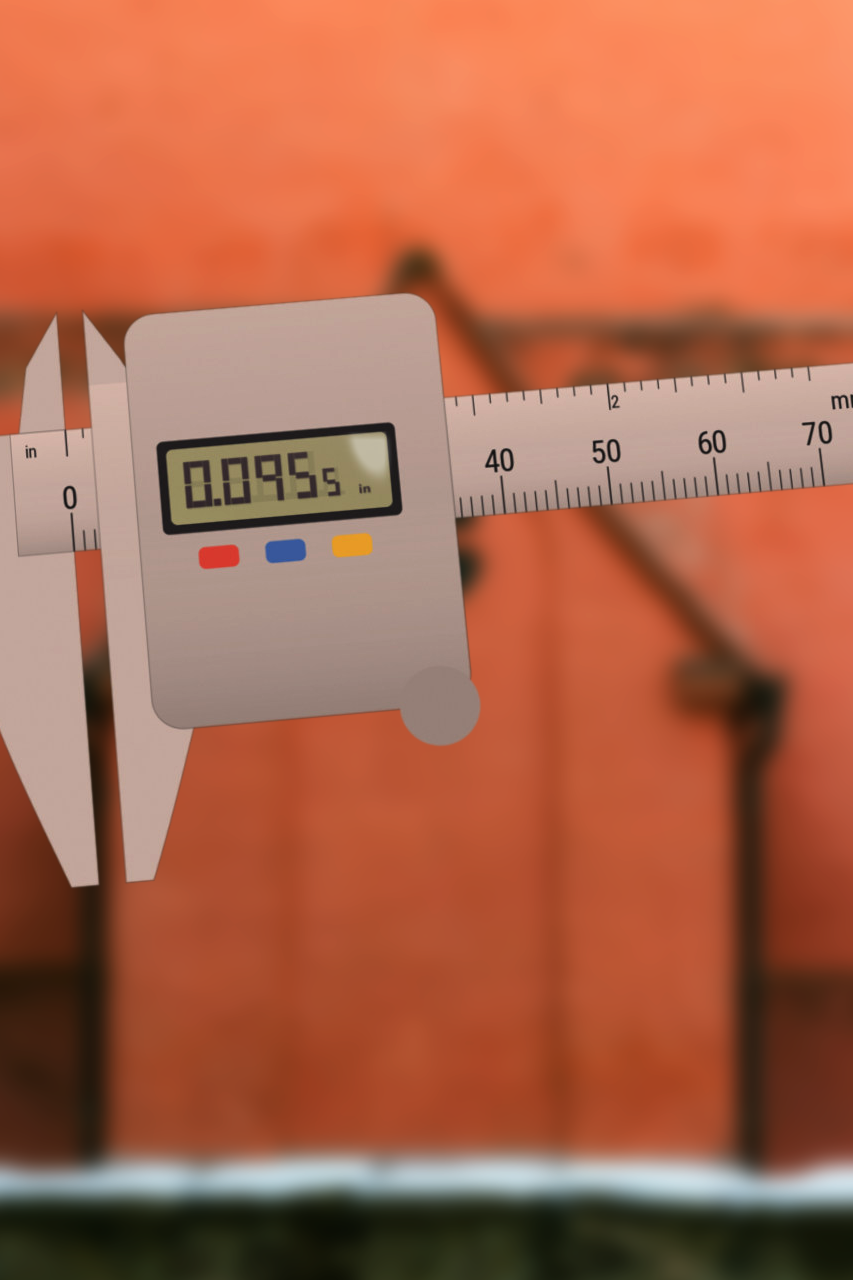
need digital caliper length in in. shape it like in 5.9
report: in 0.0955
